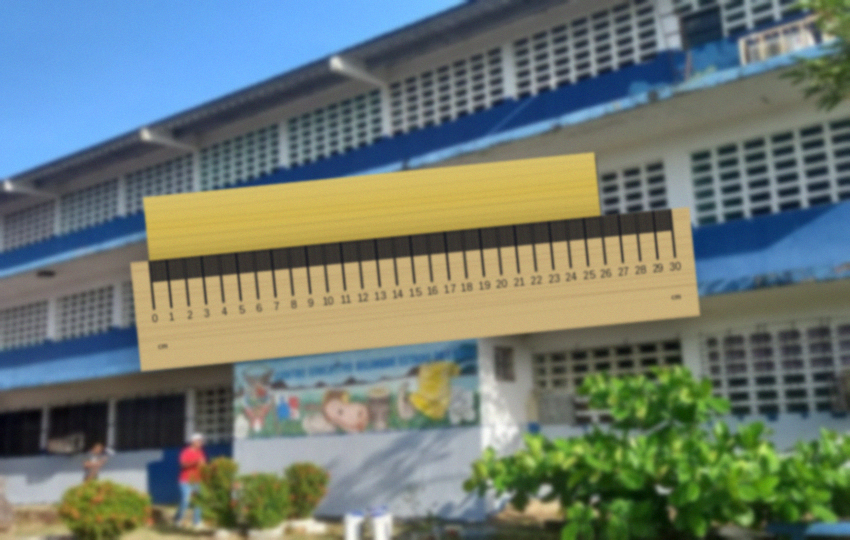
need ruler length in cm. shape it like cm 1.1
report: cm 26
